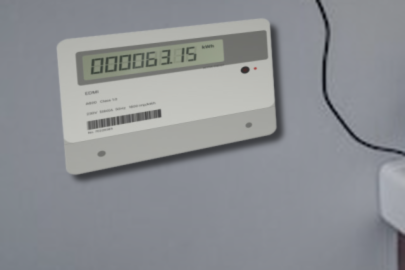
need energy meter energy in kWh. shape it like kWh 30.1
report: kWh 63.15
